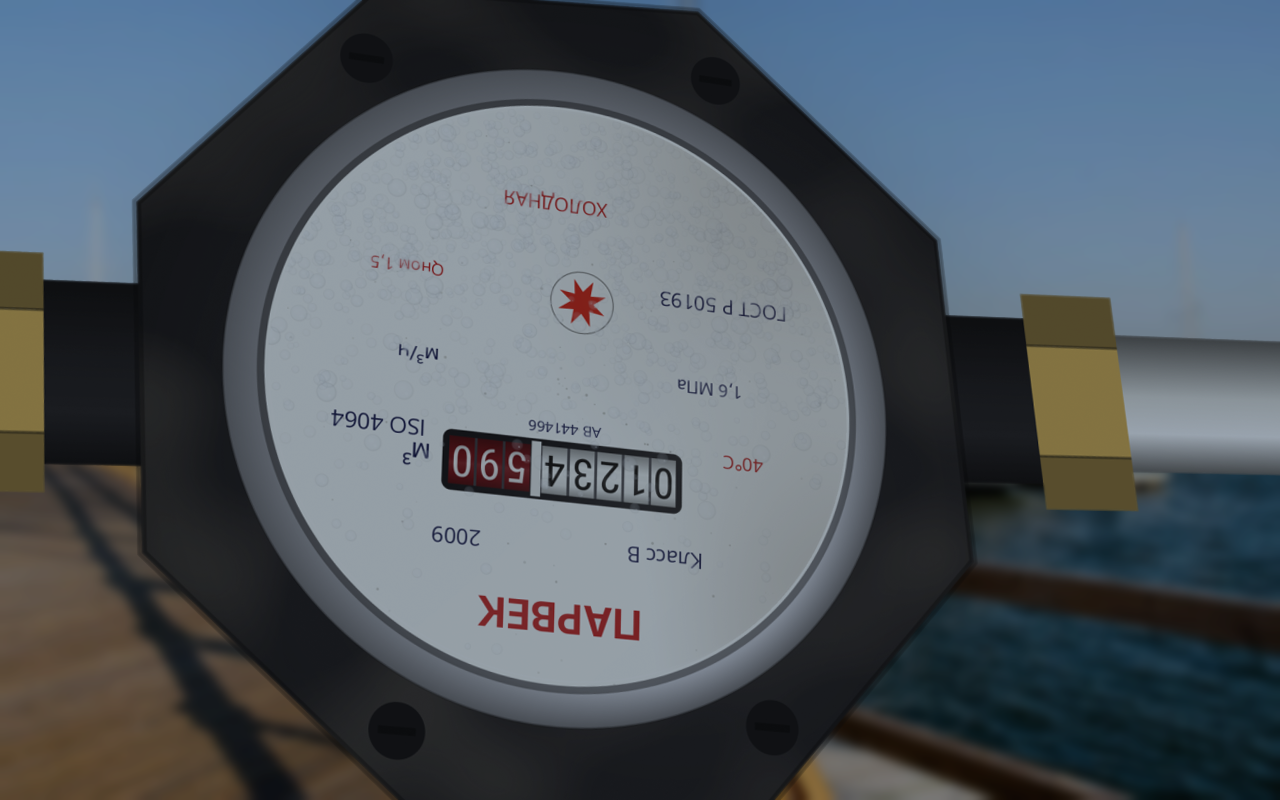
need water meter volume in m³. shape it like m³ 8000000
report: m³ 1234.590
